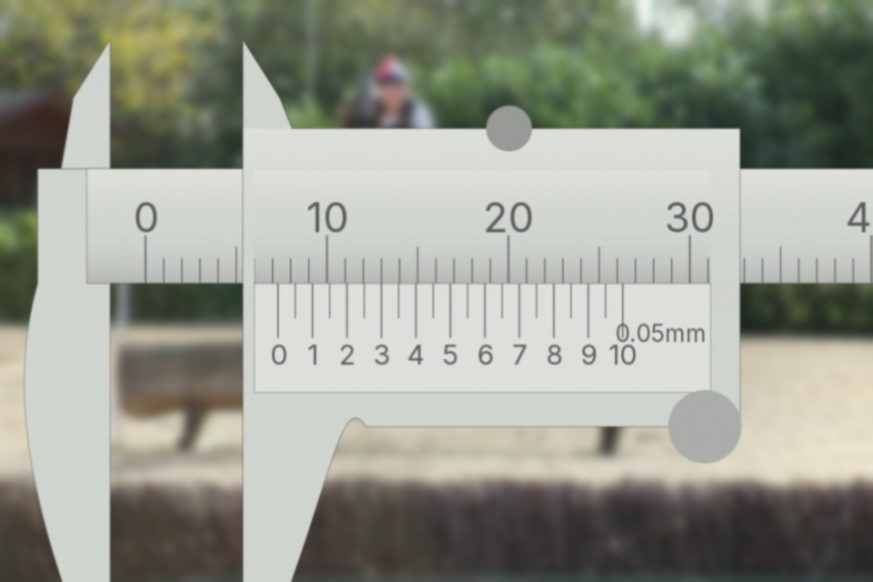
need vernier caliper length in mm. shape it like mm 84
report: mm 7.3
